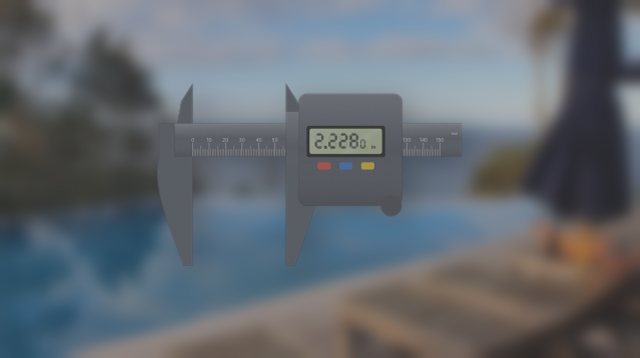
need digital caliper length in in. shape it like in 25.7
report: in 2.2280
